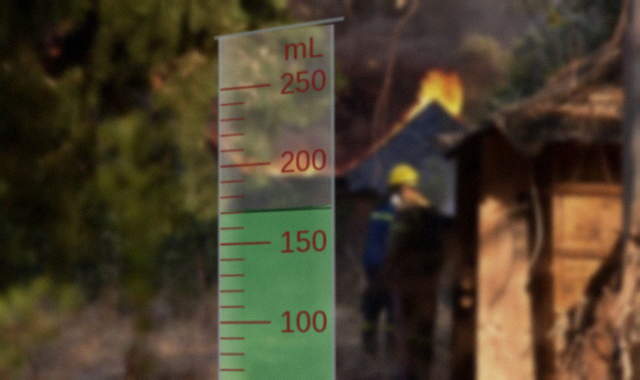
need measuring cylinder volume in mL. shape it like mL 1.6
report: mL 170
